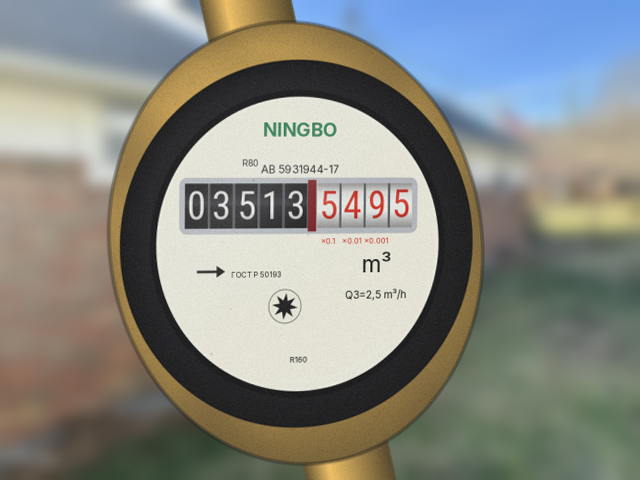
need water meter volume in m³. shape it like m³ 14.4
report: m³ 3513.5495
